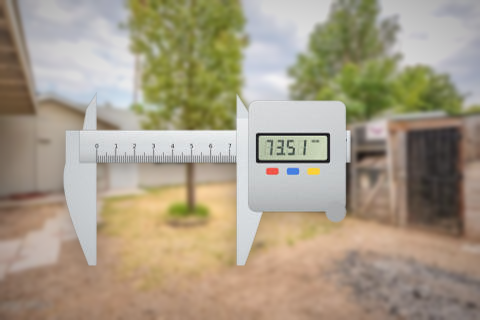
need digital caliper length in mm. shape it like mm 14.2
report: mm 73.51
